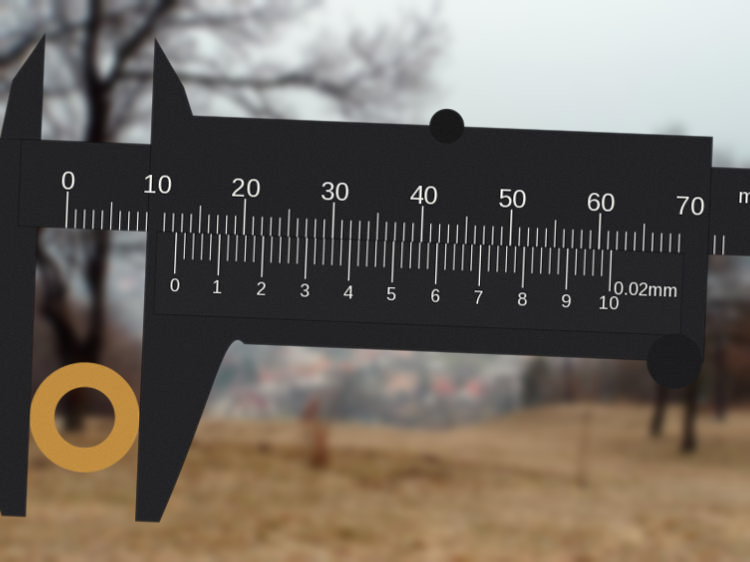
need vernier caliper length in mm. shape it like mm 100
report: mm 12.4
